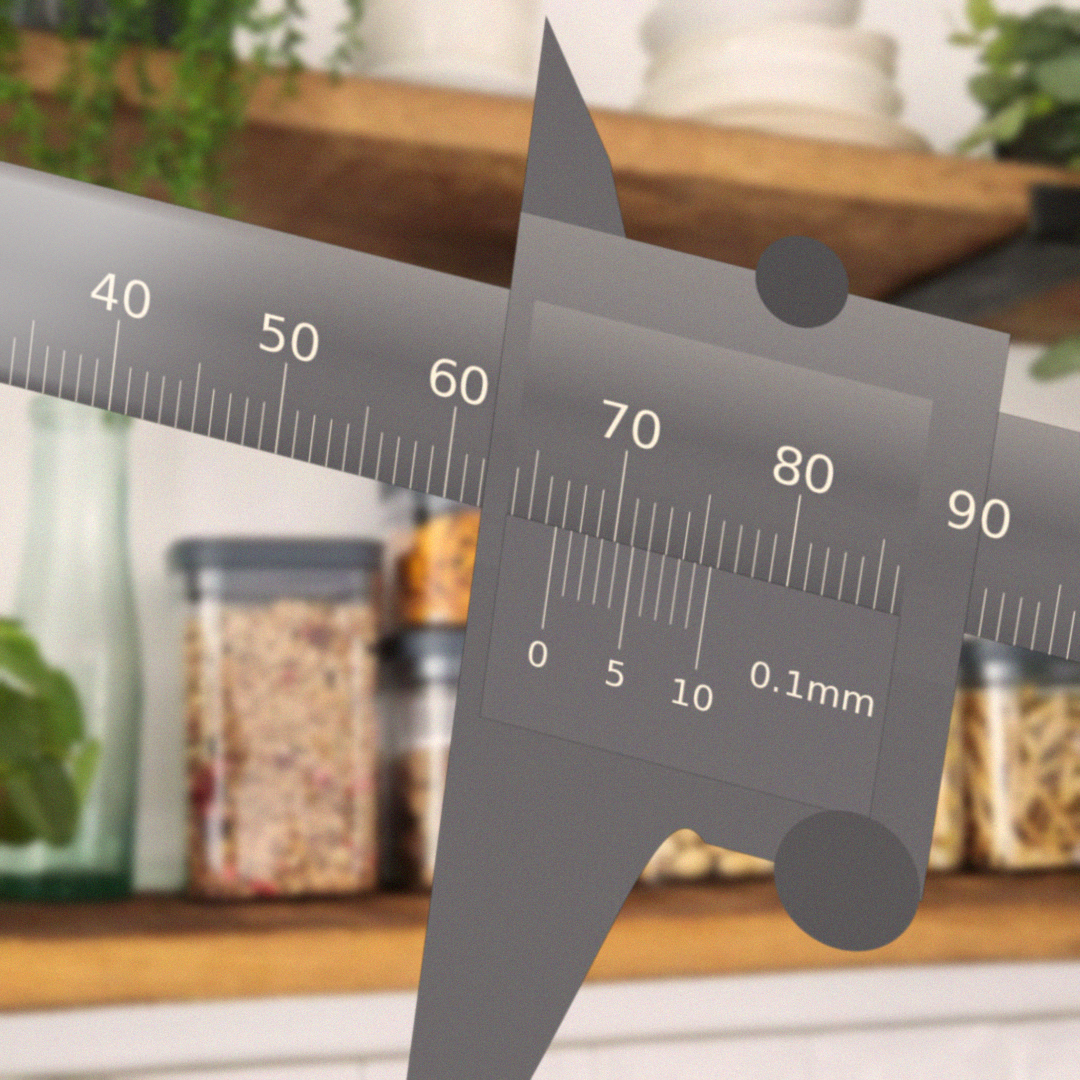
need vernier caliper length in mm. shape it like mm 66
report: mm 66.6
